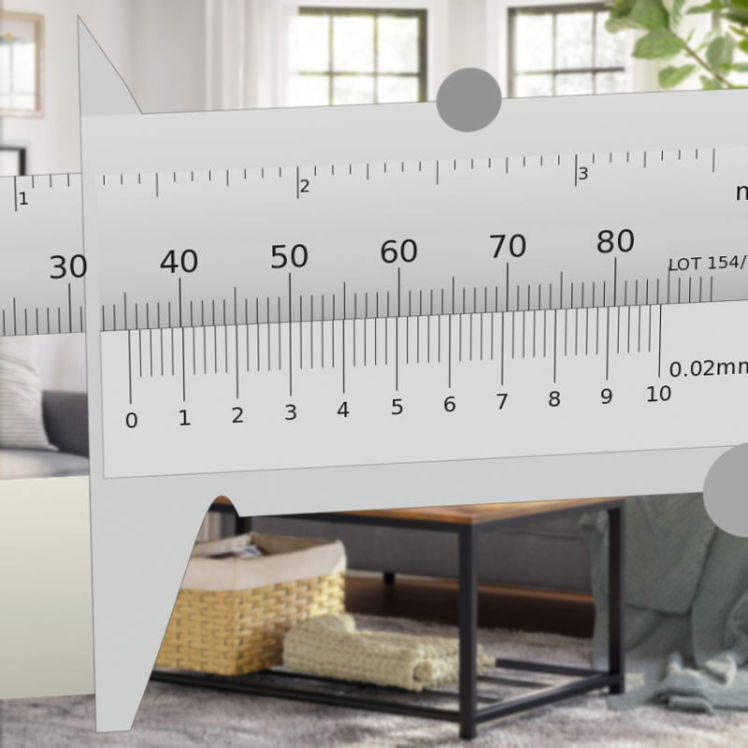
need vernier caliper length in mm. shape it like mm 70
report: mm 35.3
